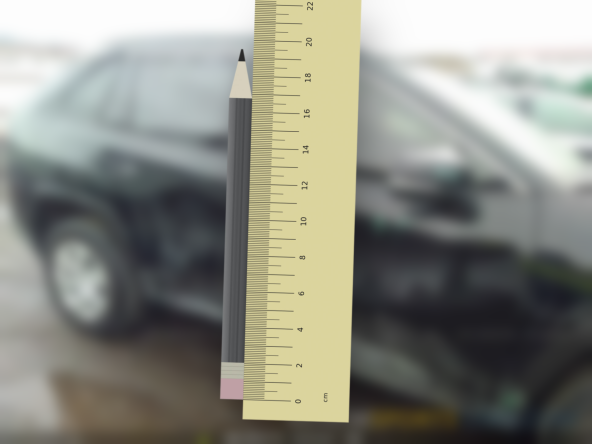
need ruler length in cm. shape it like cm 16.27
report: cm 19.5
